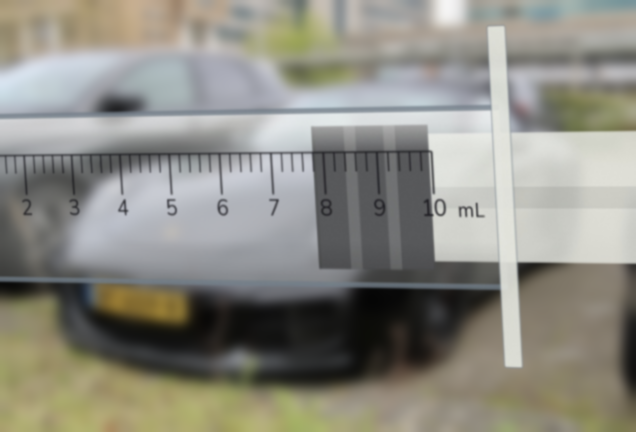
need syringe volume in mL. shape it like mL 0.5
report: mL 7.8
